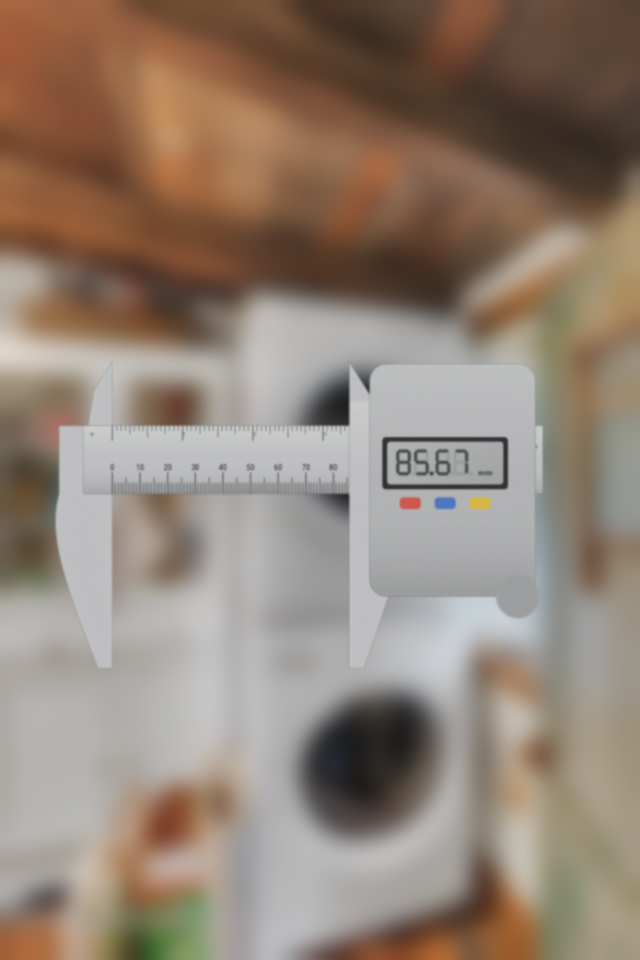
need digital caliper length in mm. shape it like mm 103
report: mm 85.67
